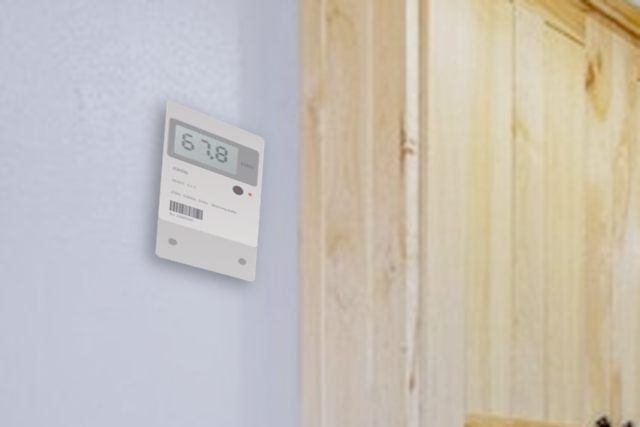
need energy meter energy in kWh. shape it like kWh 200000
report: kWh 67.8
